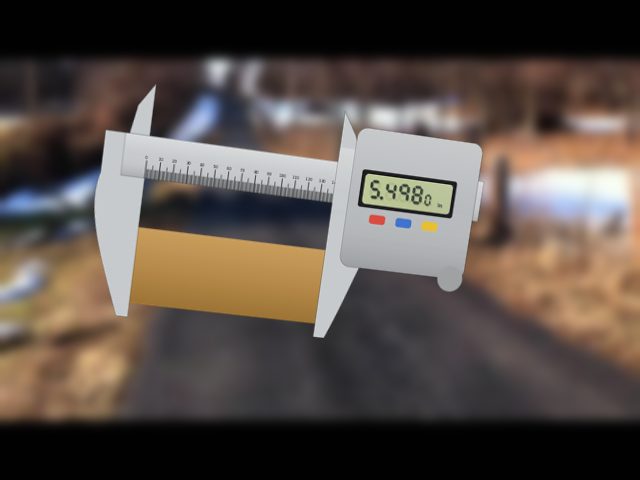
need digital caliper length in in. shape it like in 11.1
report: in 5.4980
